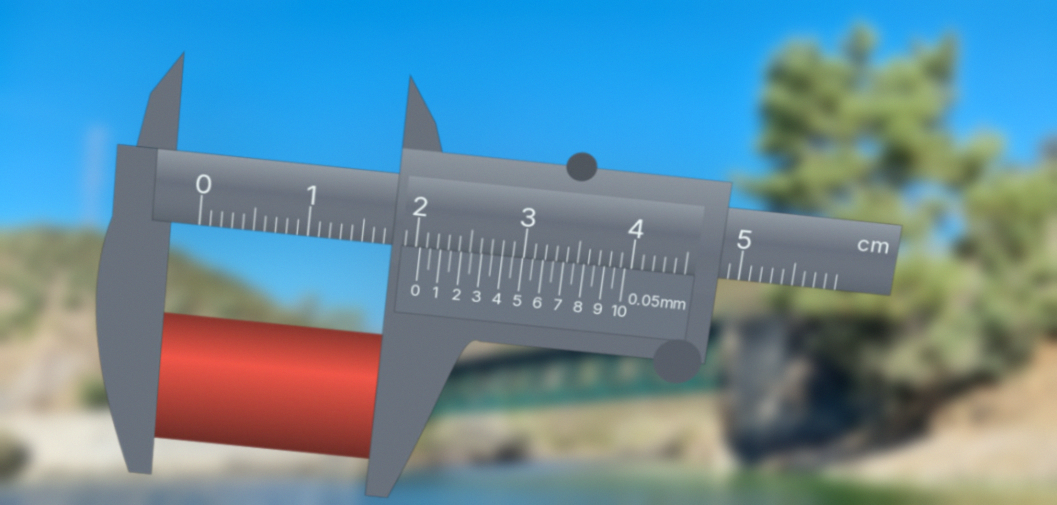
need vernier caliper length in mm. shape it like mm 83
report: mm 20.4
